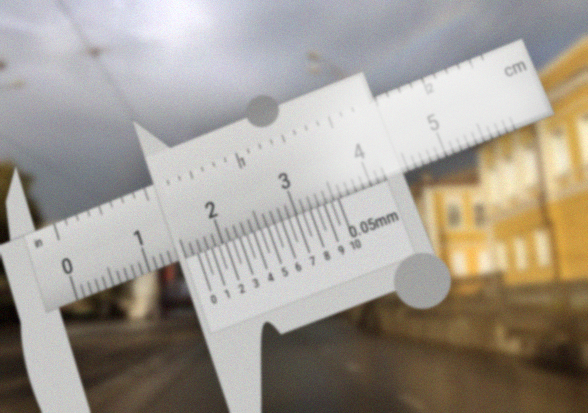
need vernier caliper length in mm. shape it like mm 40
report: mm 16.6
